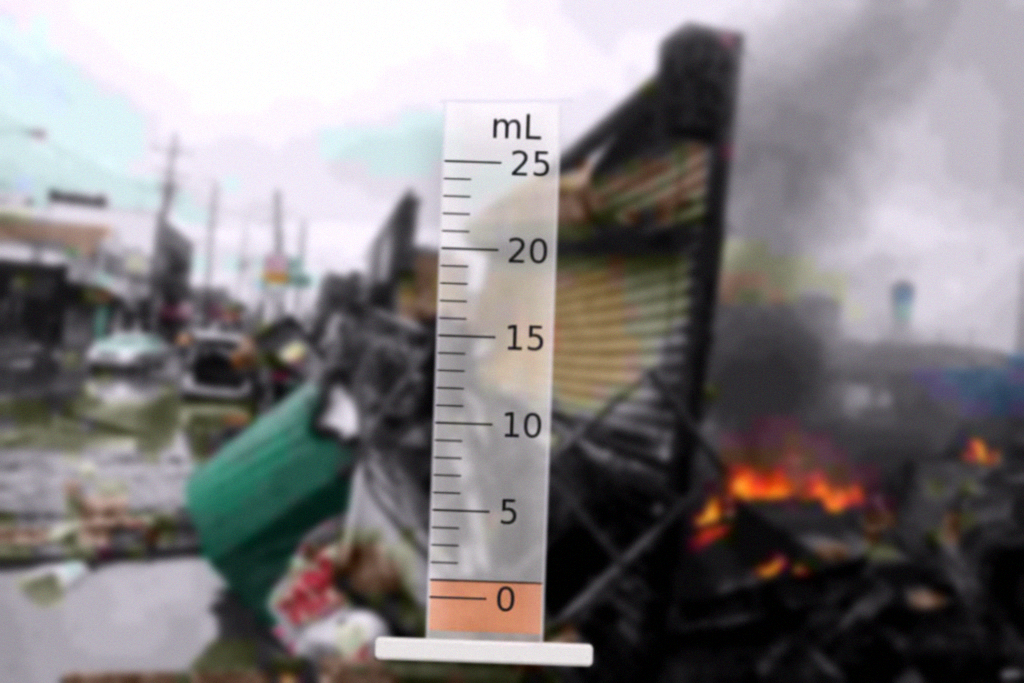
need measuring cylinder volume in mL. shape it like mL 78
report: mL 1
